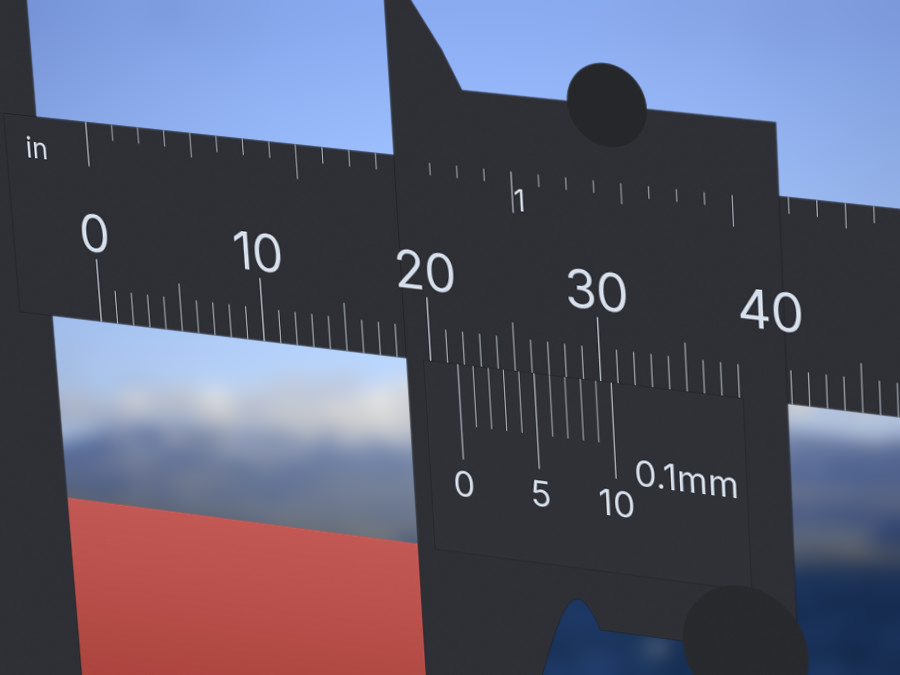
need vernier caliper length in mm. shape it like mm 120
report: mm 21.6
